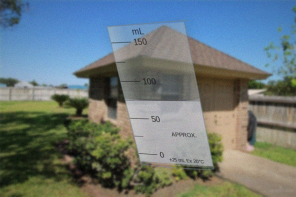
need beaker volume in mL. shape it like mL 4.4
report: mL 75
